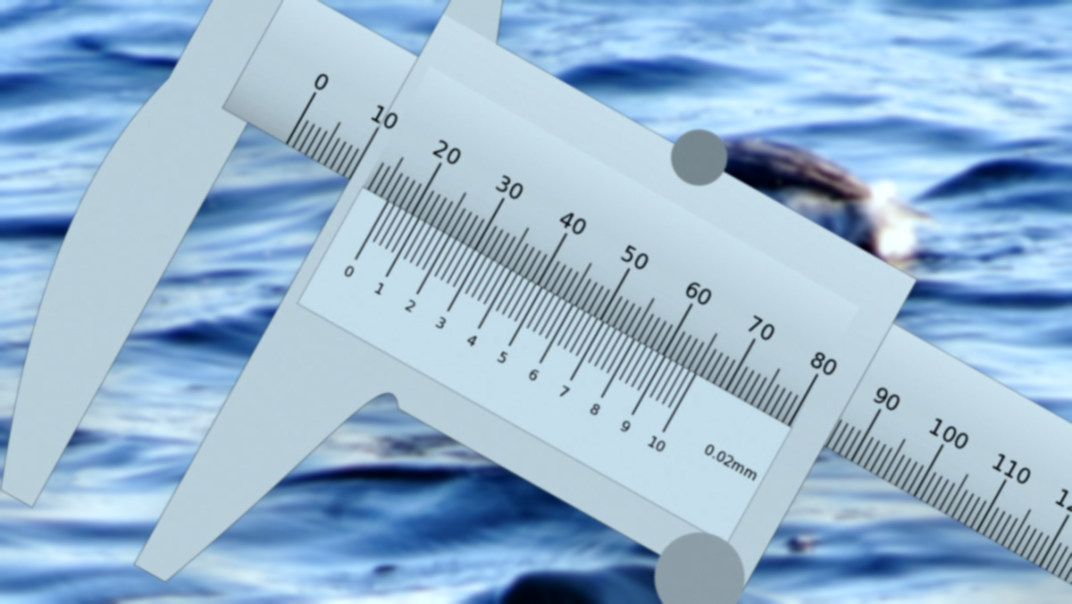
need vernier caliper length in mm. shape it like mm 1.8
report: mm 16.2
